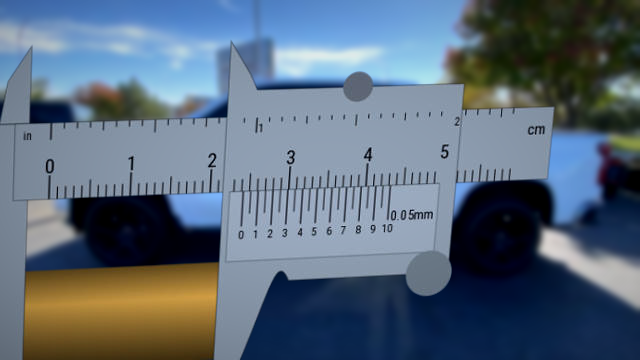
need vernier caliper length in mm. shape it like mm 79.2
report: mm 24.2
